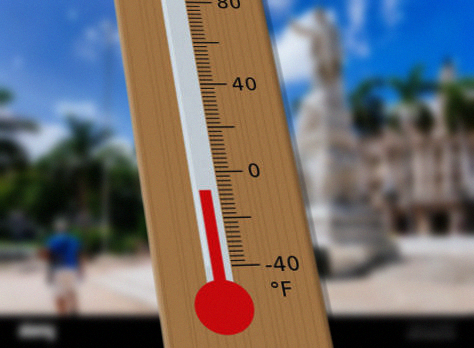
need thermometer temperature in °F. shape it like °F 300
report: °F -8
